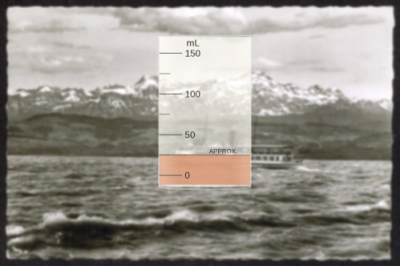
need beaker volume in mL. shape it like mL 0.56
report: mL 25
